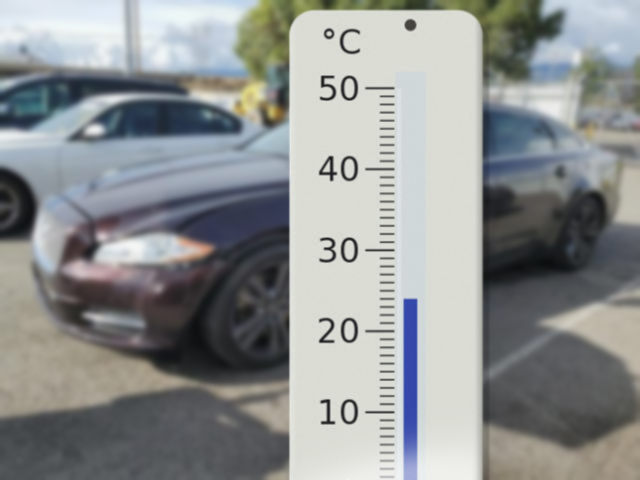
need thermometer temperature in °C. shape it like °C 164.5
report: °C 24
